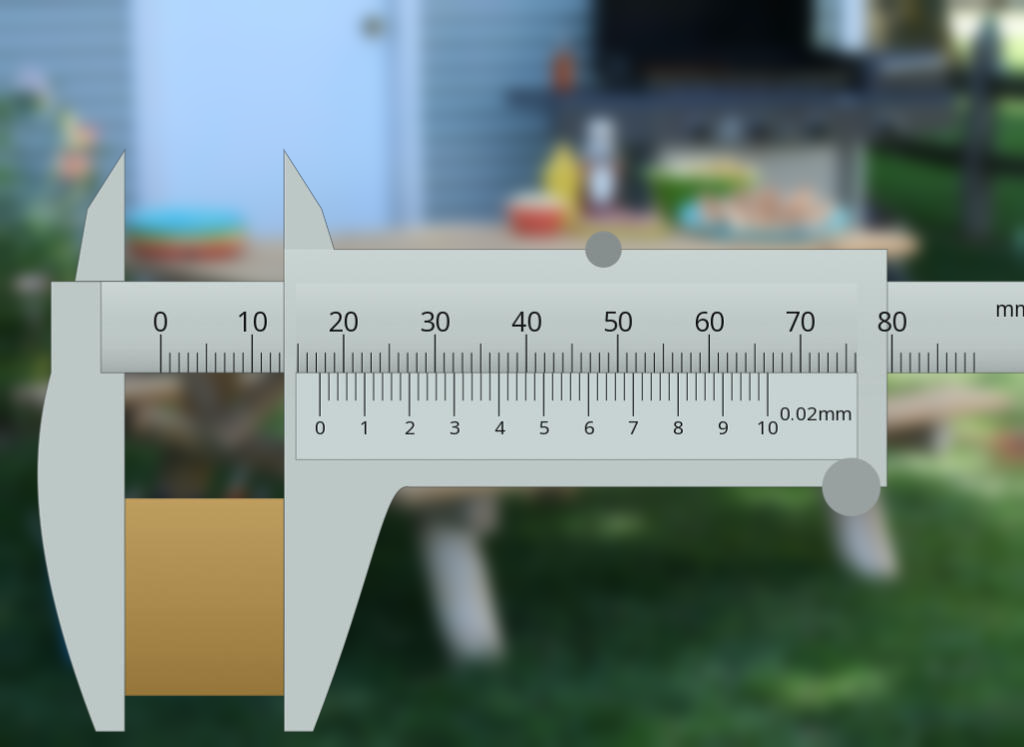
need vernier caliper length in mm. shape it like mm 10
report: mm 17.4
